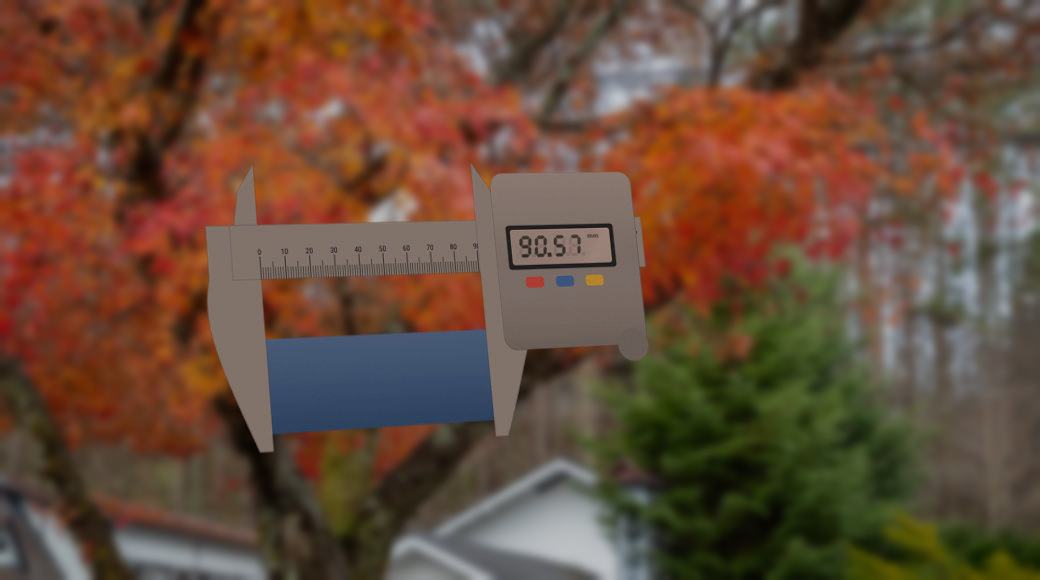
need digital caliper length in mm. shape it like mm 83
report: mm 90.57
